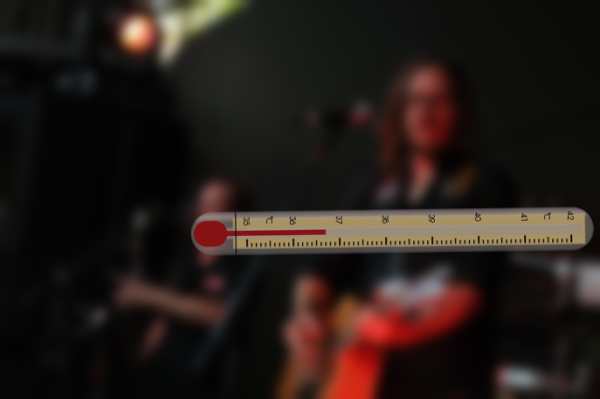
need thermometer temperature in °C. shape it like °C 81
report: °C 36.7
